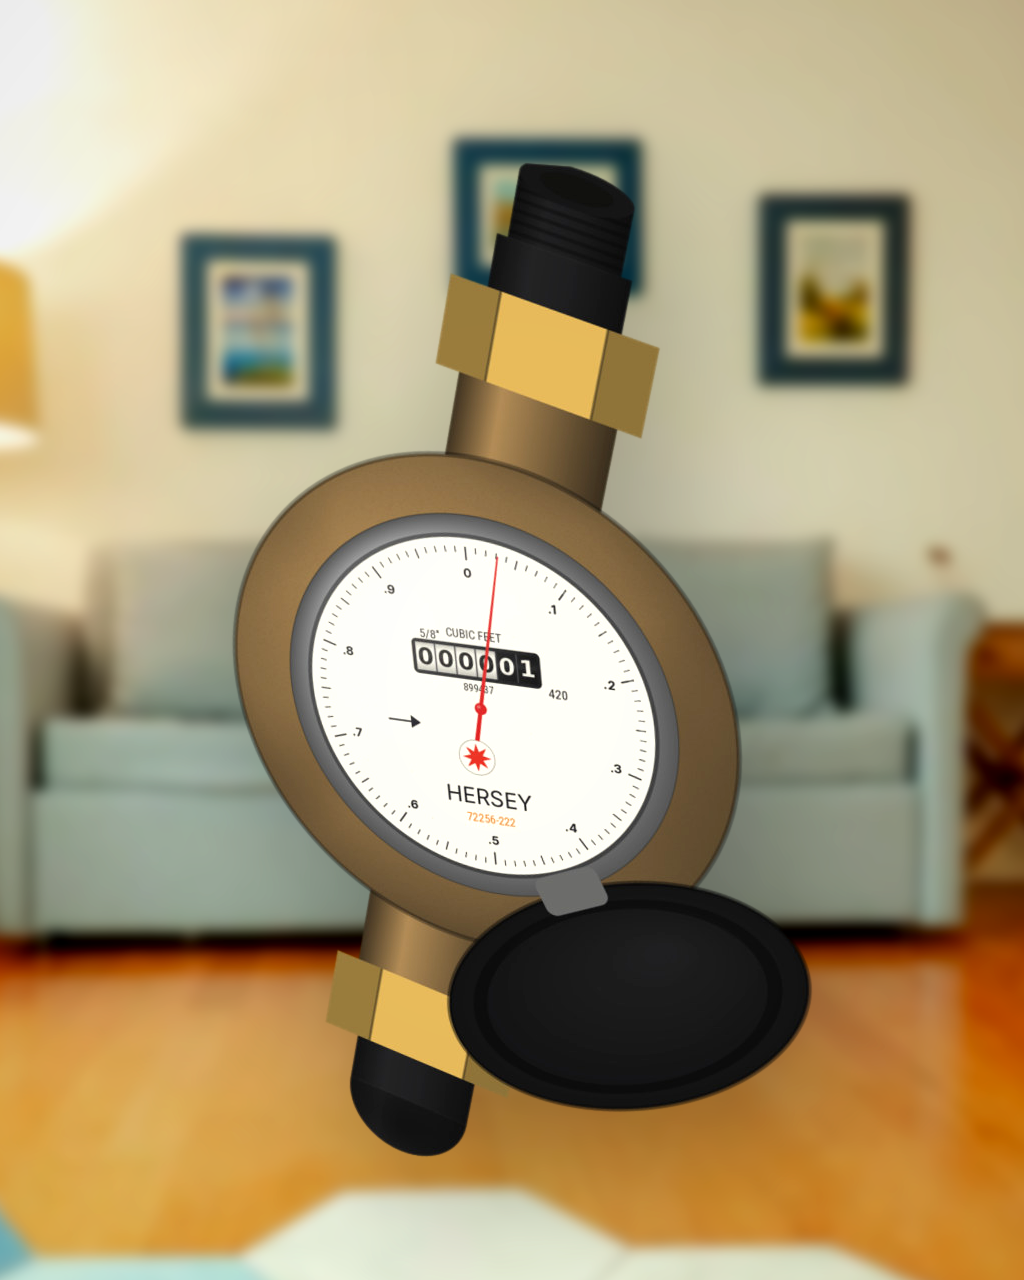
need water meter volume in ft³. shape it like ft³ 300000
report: ft³ 1.03
